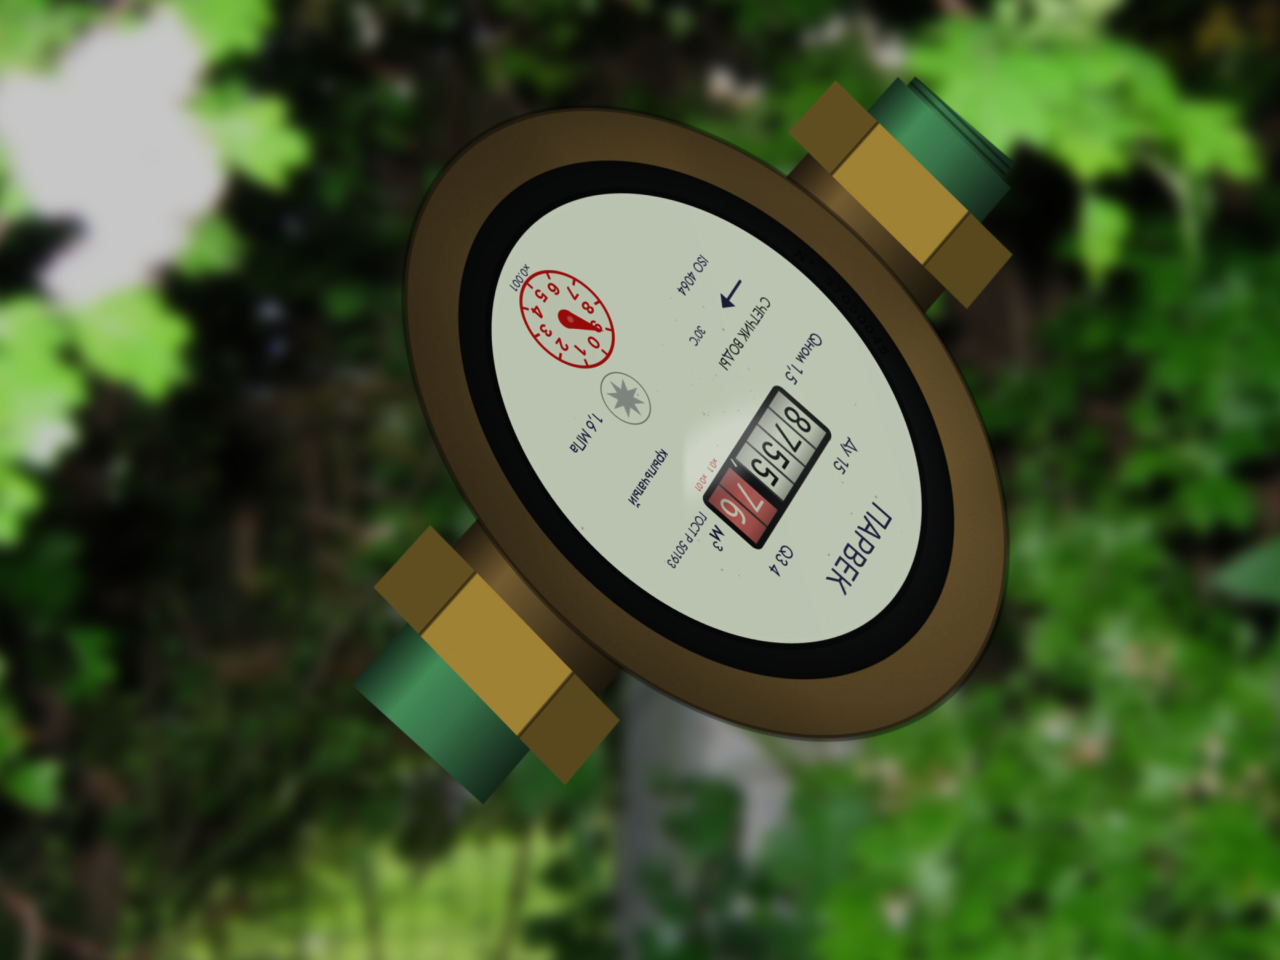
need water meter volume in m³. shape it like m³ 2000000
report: m³ 8755.759
